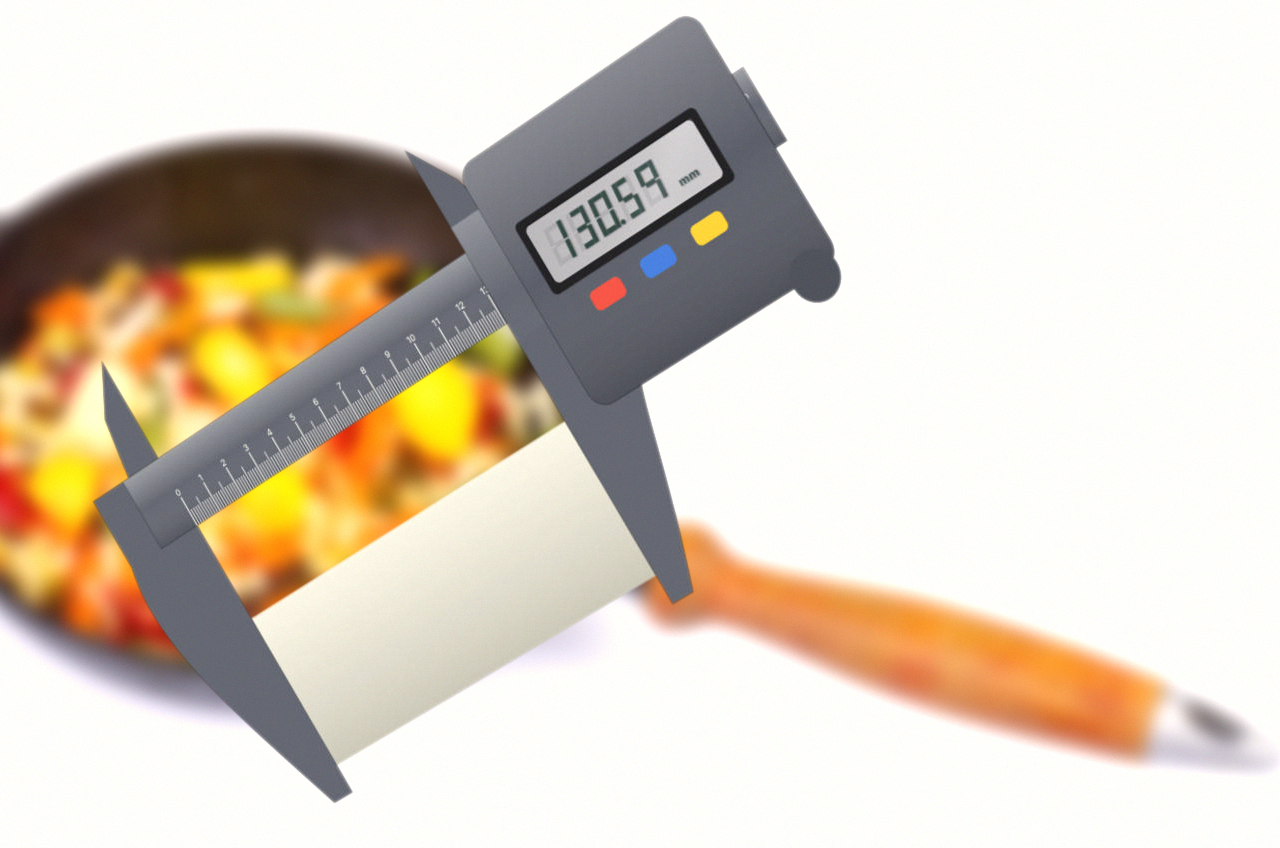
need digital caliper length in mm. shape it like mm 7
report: mm 130.59
